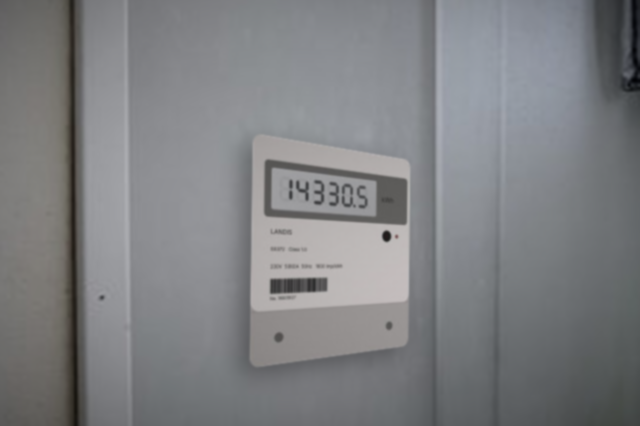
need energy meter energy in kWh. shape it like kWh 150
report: kWh 14330.5
